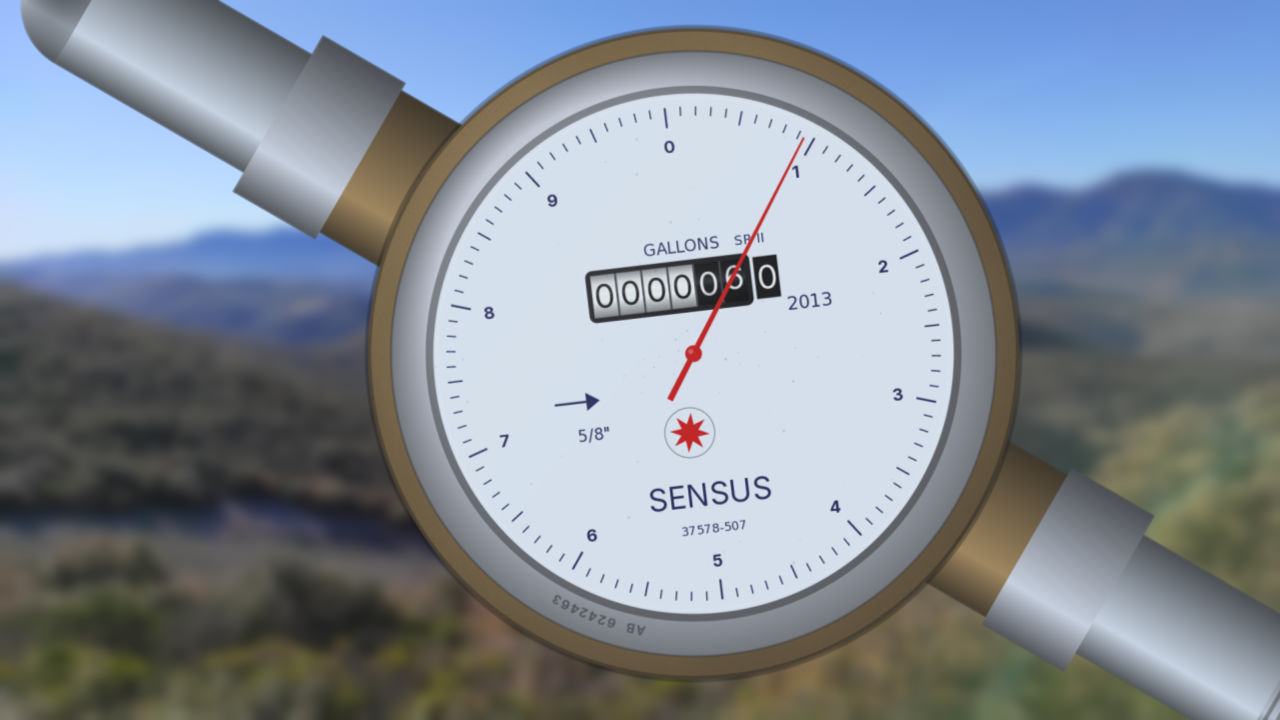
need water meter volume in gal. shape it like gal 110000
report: gal 60.9
